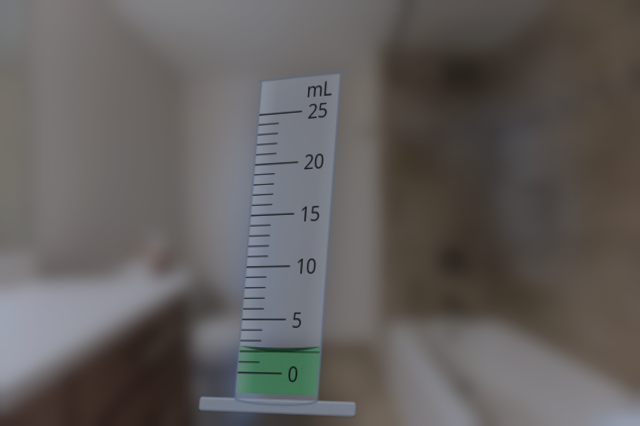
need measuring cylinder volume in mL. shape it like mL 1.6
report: mL 2
